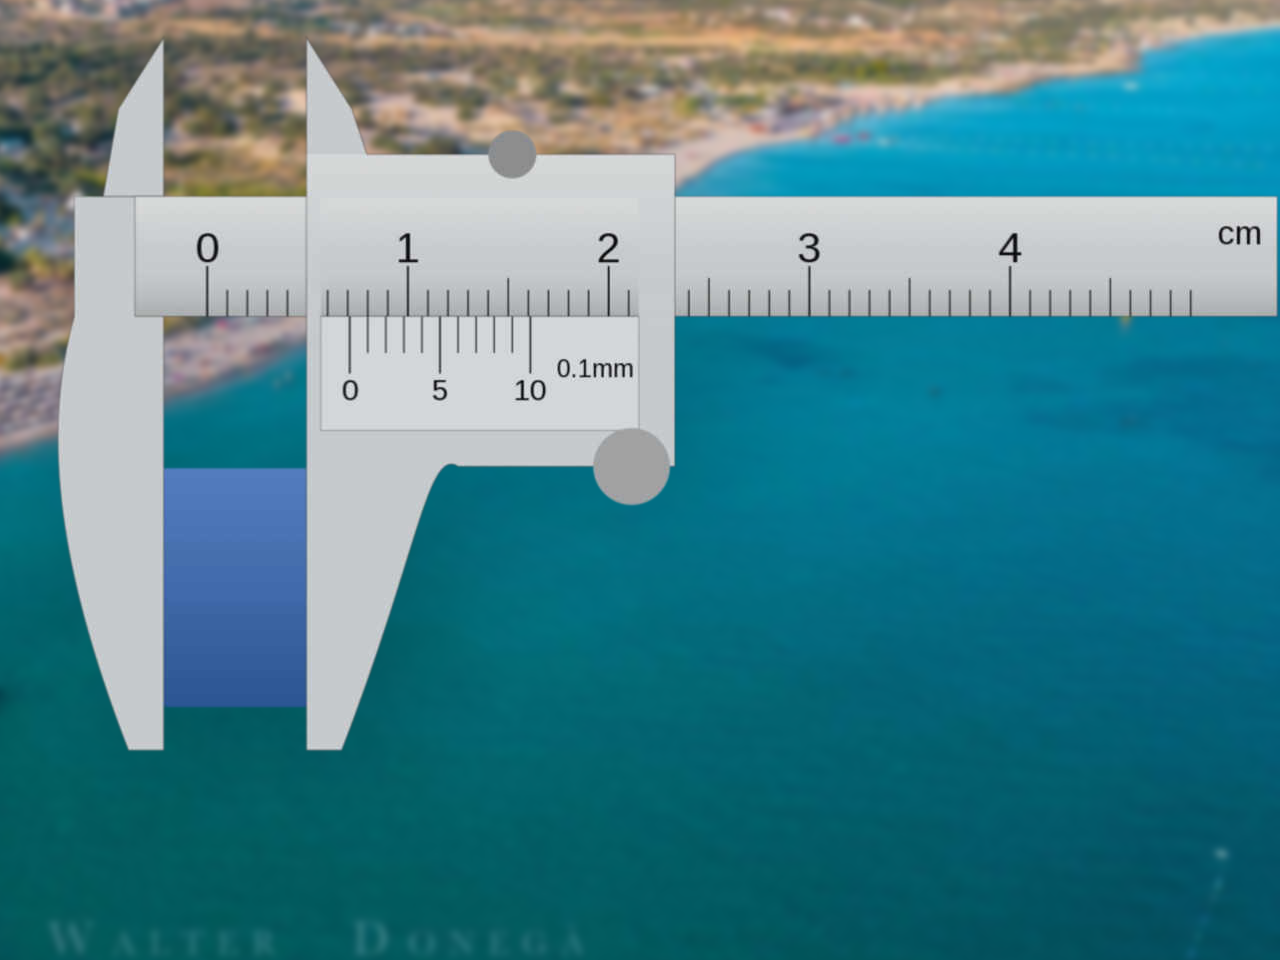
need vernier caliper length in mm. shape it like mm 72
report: mm 7.1
